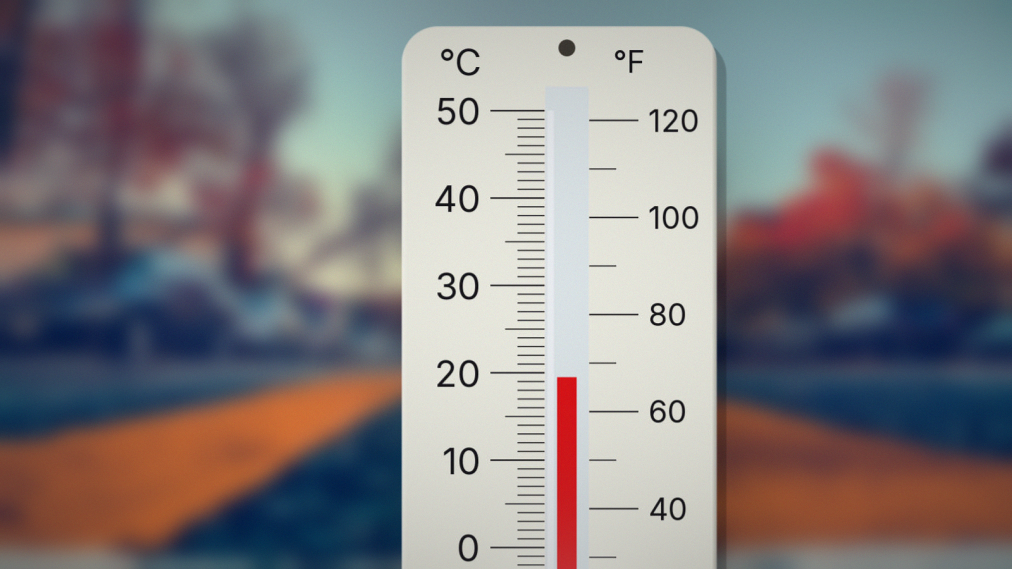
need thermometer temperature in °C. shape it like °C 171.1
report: °C 19.5
